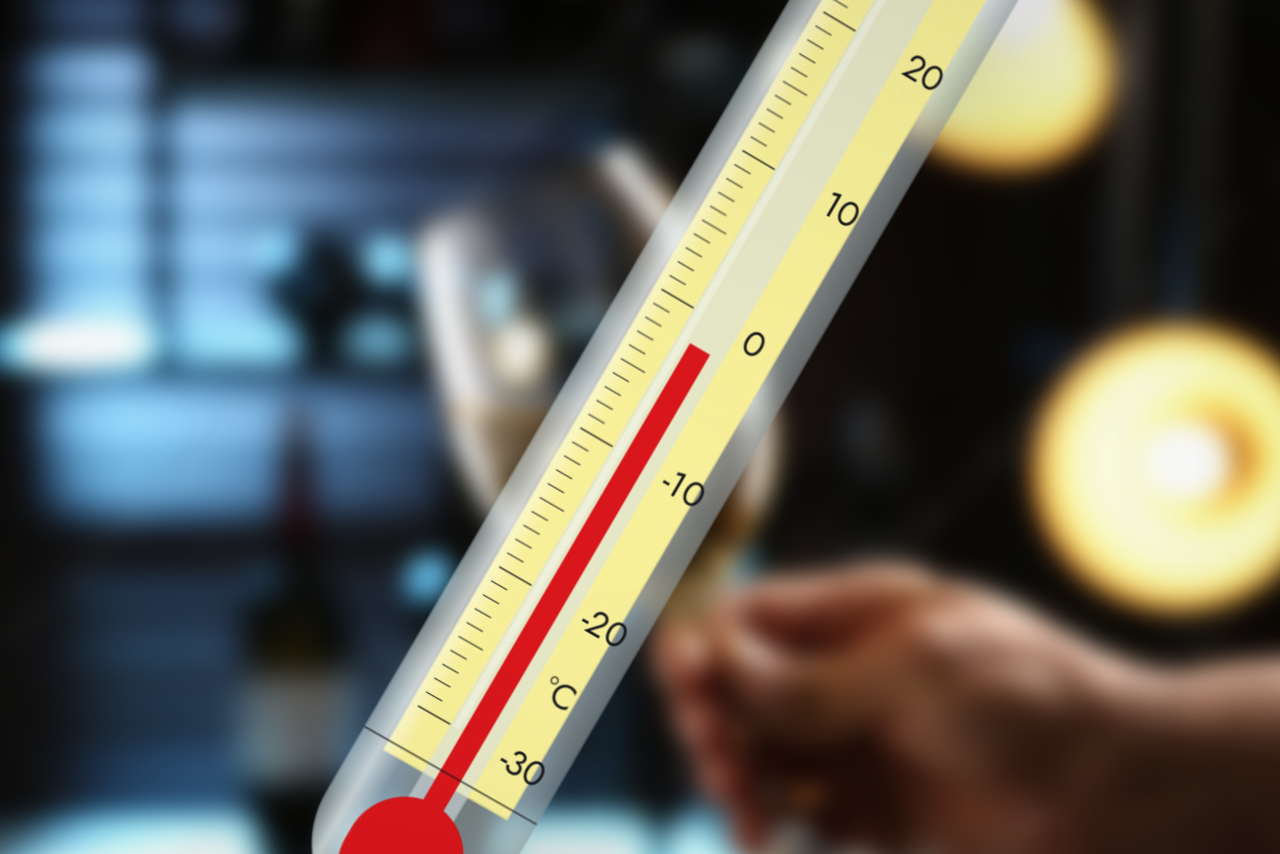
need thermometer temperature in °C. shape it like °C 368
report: °C -2
